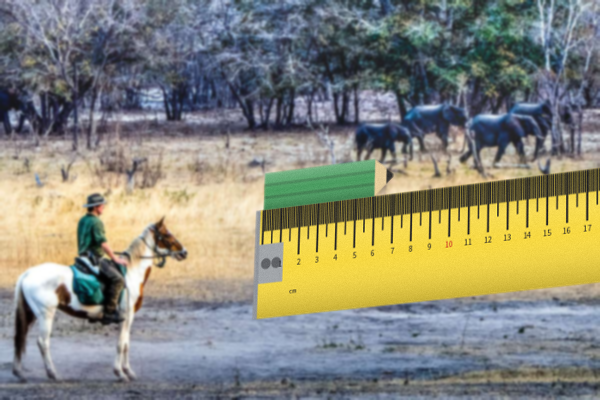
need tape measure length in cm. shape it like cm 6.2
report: cm 7
